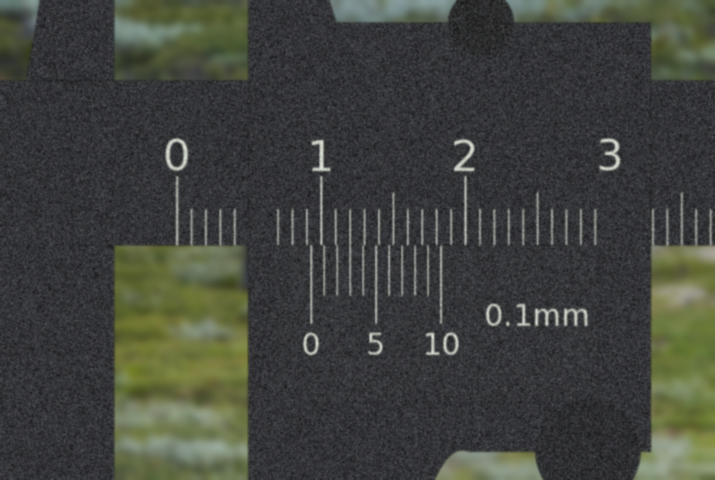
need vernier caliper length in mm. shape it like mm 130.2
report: mm 9.3
